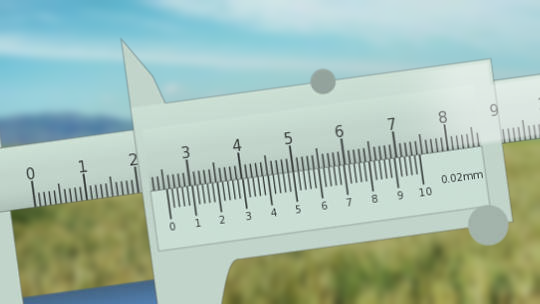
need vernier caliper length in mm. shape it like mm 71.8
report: mm 25.5
